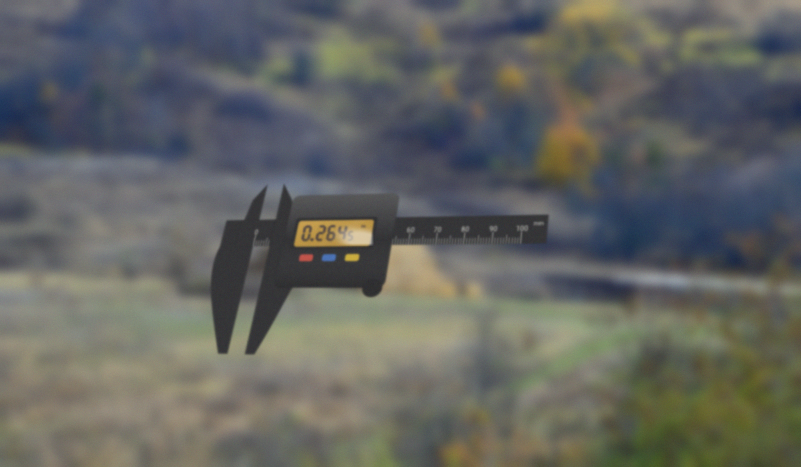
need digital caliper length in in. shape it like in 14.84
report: in 0.2645
